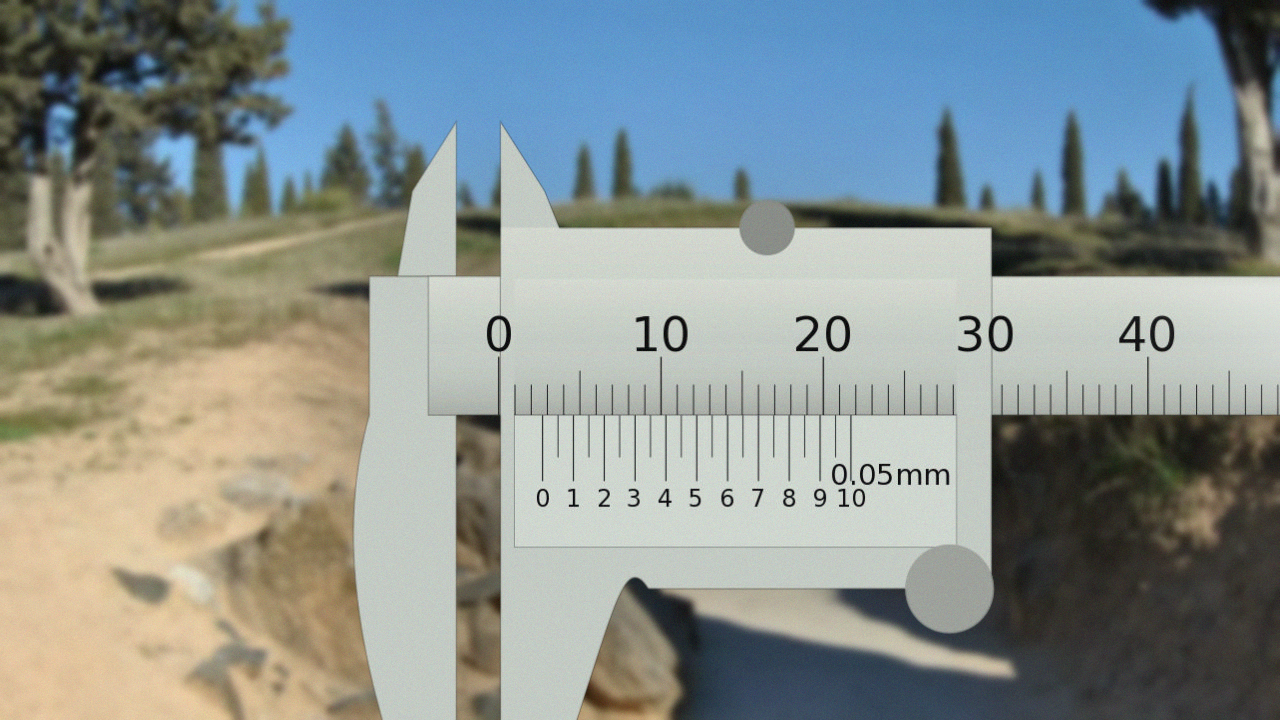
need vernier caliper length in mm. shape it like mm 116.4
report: mm 2.7
